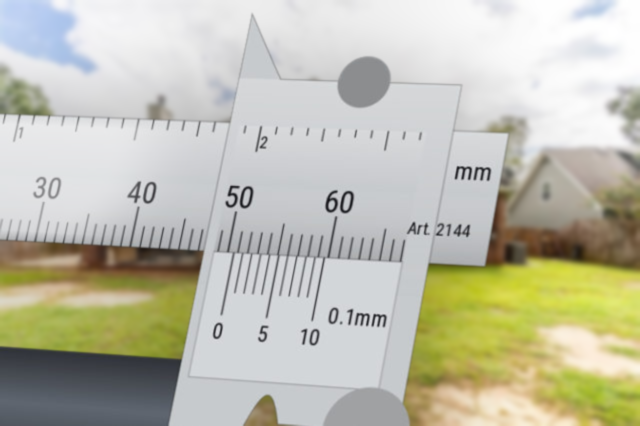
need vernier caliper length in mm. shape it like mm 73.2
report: mm 50.6
